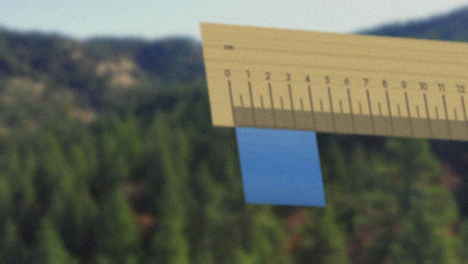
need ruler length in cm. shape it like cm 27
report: cm 4
